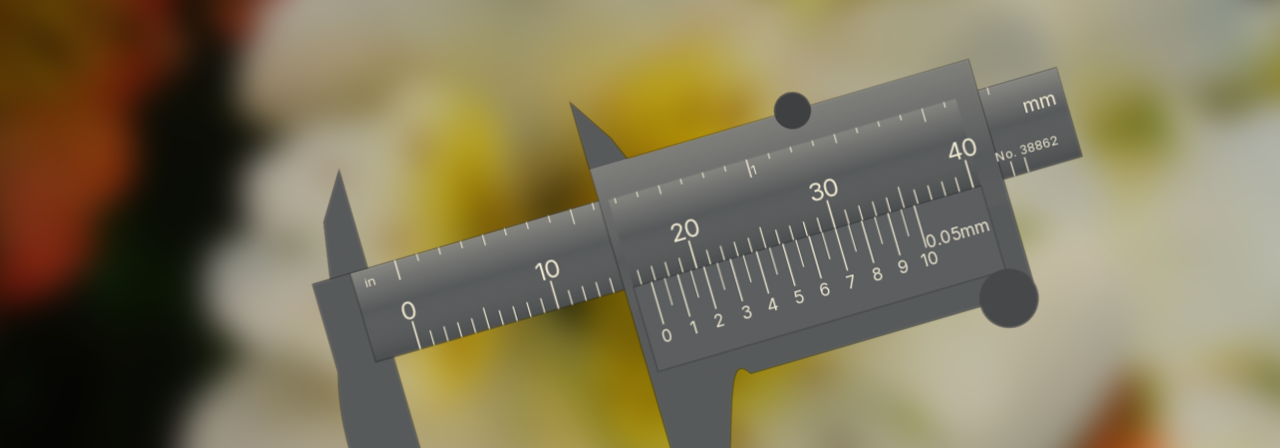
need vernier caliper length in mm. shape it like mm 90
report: mm 16.7
